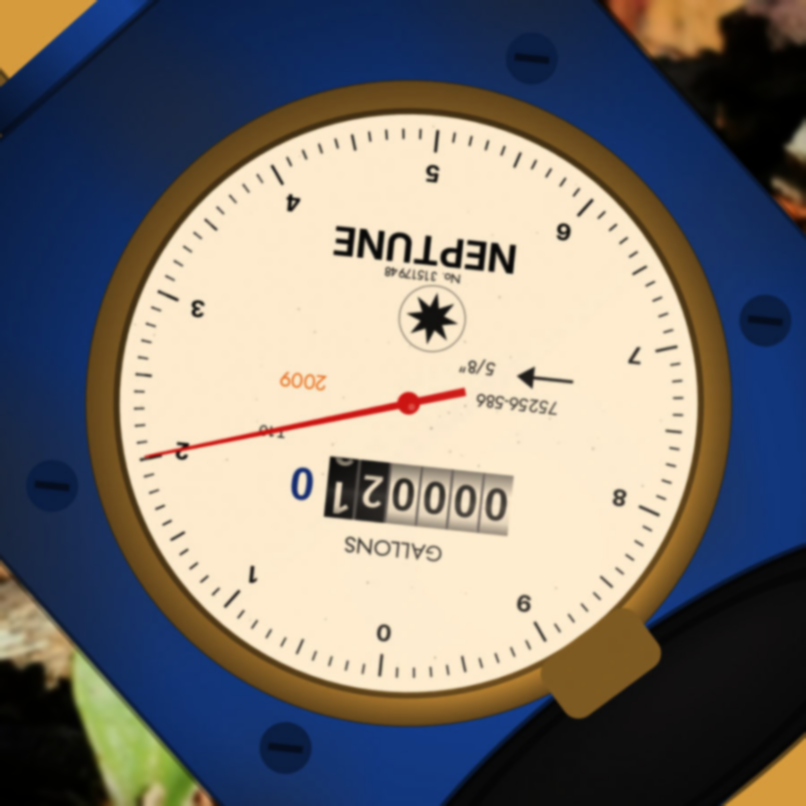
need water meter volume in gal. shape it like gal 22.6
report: gal 212.0
